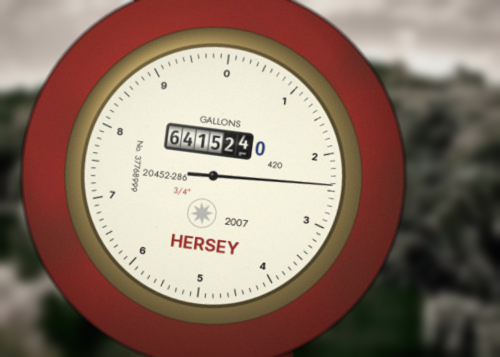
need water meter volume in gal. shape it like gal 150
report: gal 6415242.4
